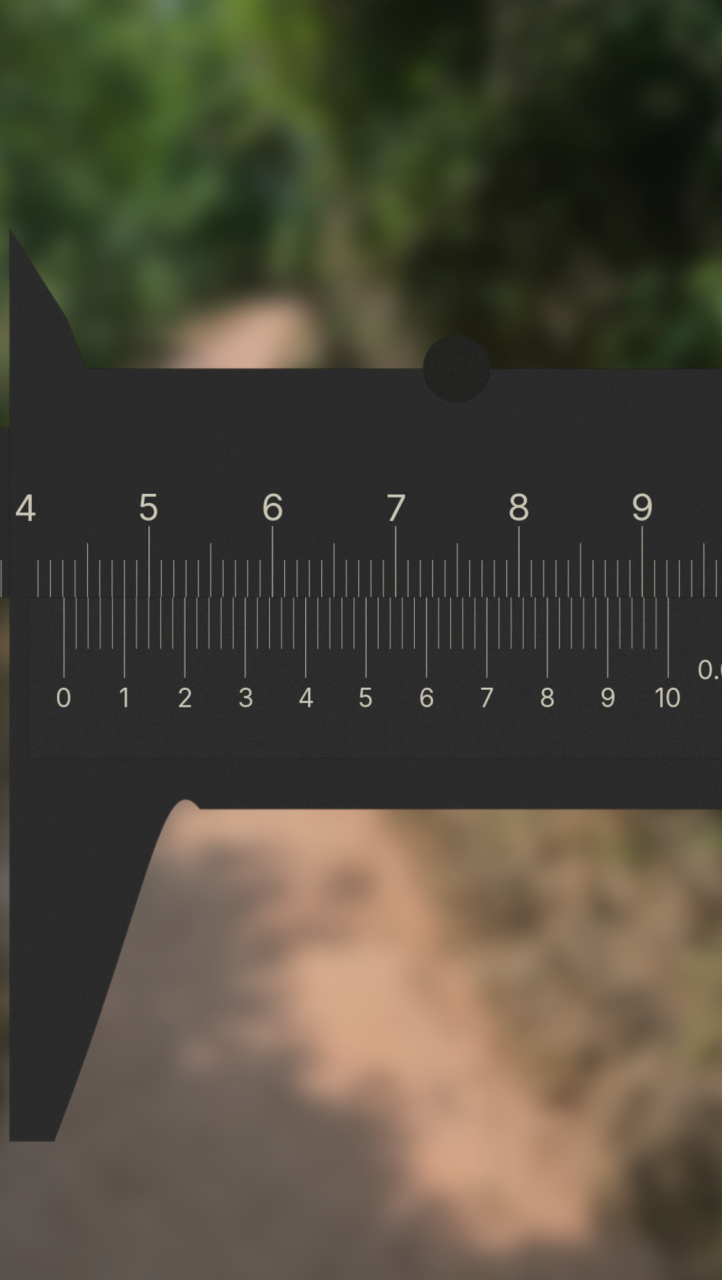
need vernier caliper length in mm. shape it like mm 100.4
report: mm 43.1
